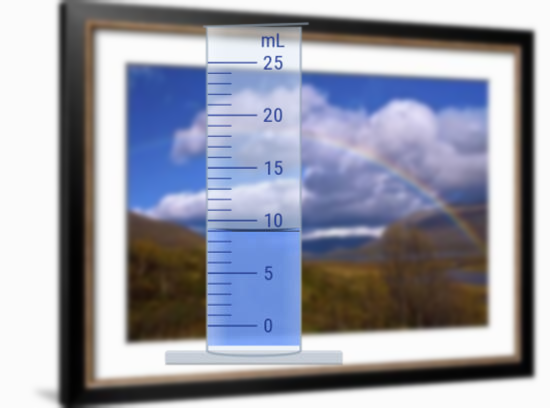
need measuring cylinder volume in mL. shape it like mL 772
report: mL 9
